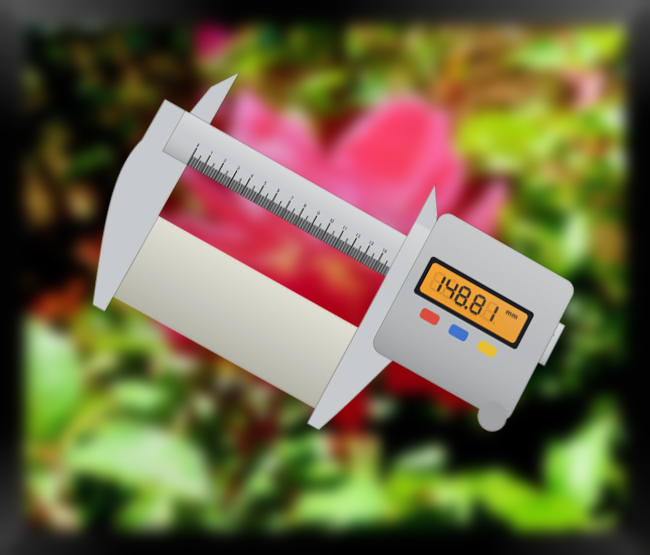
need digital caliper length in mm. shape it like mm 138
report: mm 148.81
